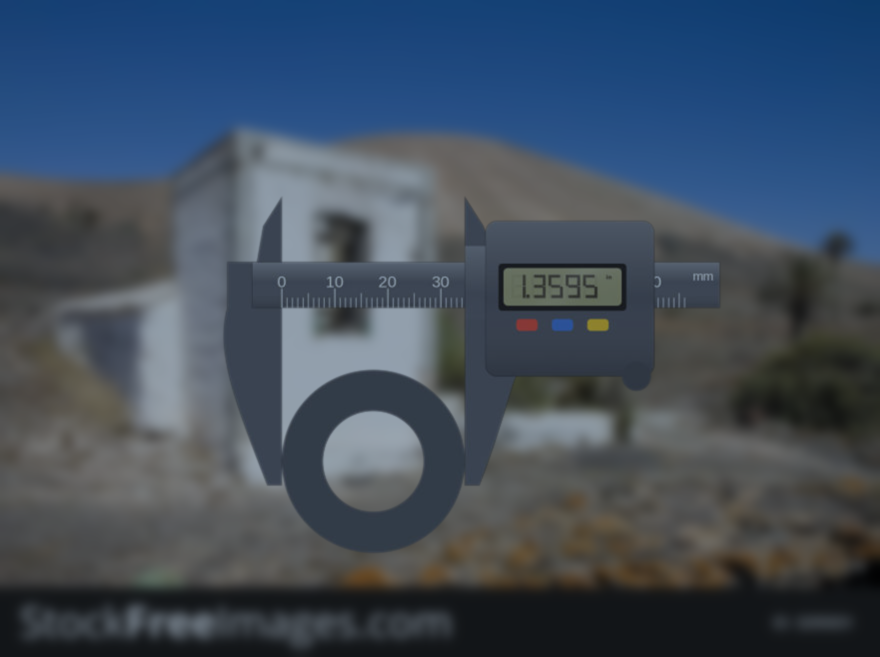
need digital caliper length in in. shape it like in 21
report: in 1.3595
